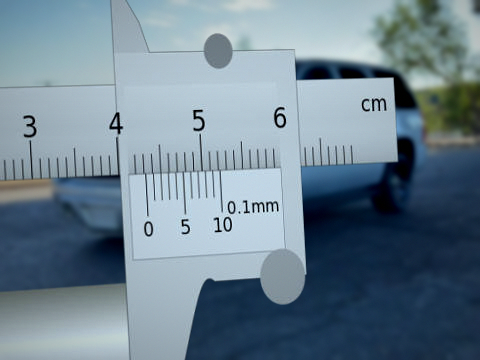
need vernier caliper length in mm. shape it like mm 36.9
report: mm 43.2
